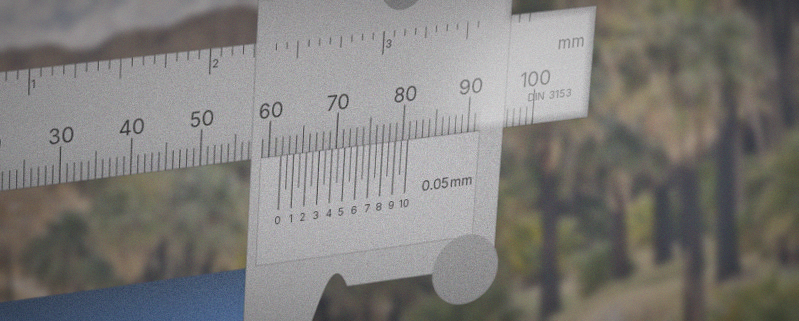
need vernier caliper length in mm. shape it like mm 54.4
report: mm 61.8
